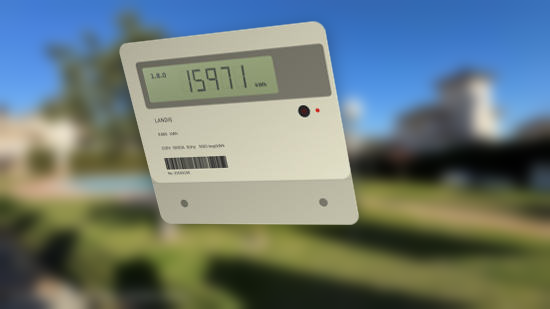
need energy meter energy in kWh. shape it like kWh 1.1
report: kWh 15971
